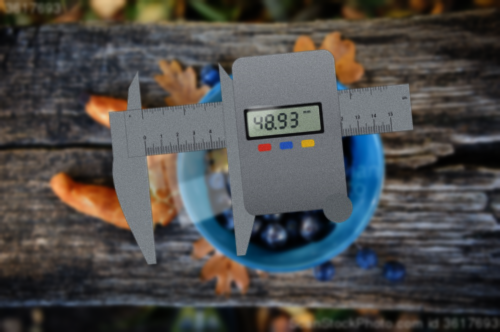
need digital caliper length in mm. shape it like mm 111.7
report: mm 48.93
